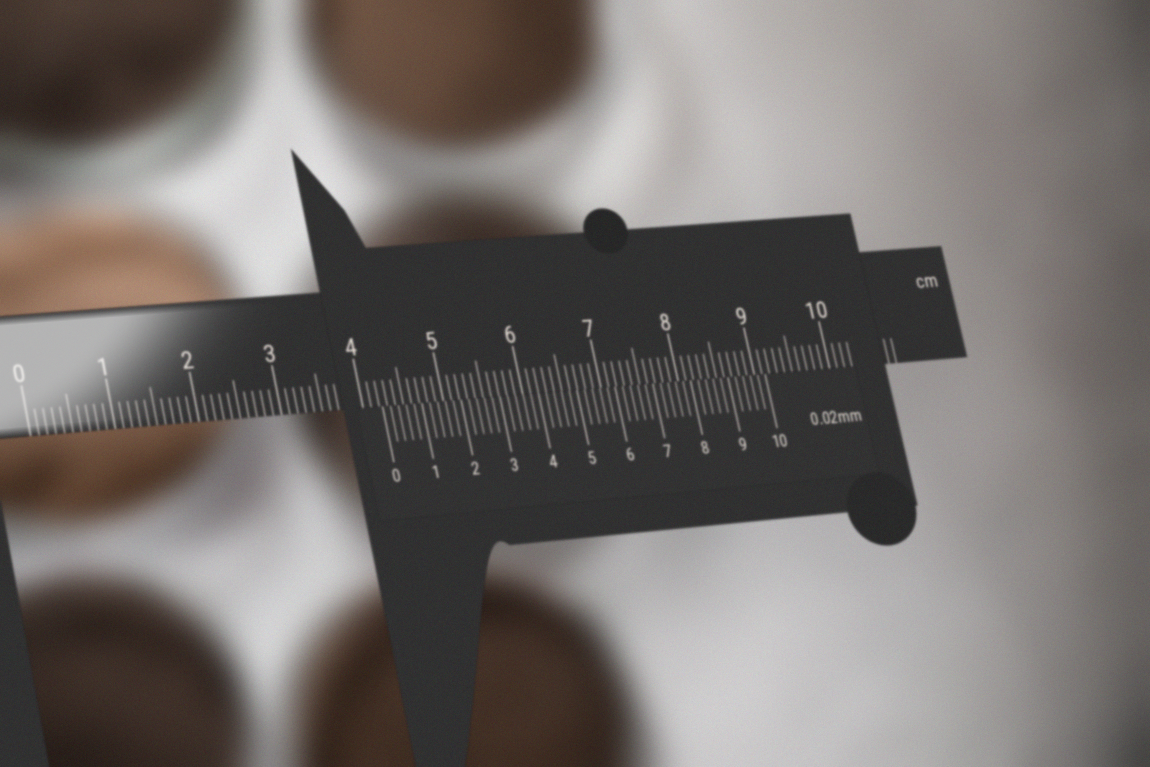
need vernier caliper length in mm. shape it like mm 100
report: mm 42.4
